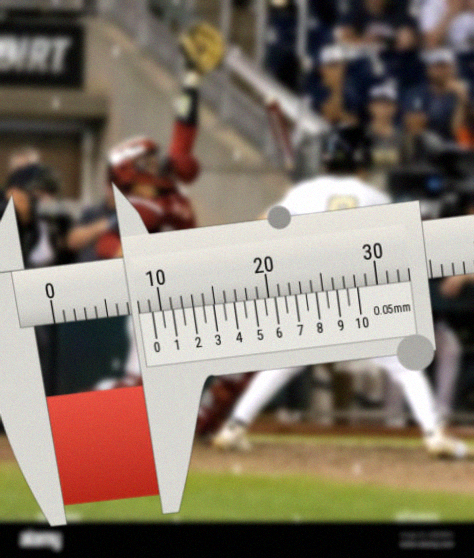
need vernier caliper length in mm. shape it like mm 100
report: mm 9.2
